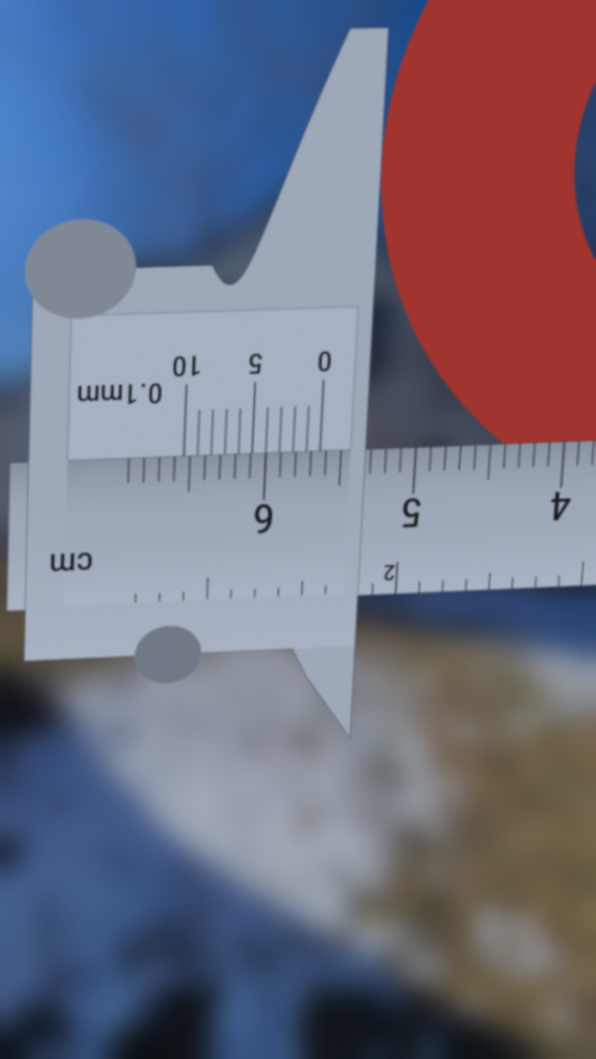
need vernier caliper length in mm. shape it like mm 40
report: mm 56.4
